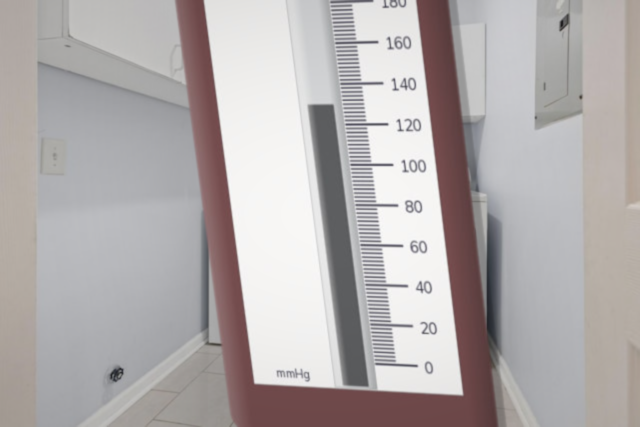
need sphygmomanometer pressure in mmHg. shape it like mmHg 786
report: mmHg 130
